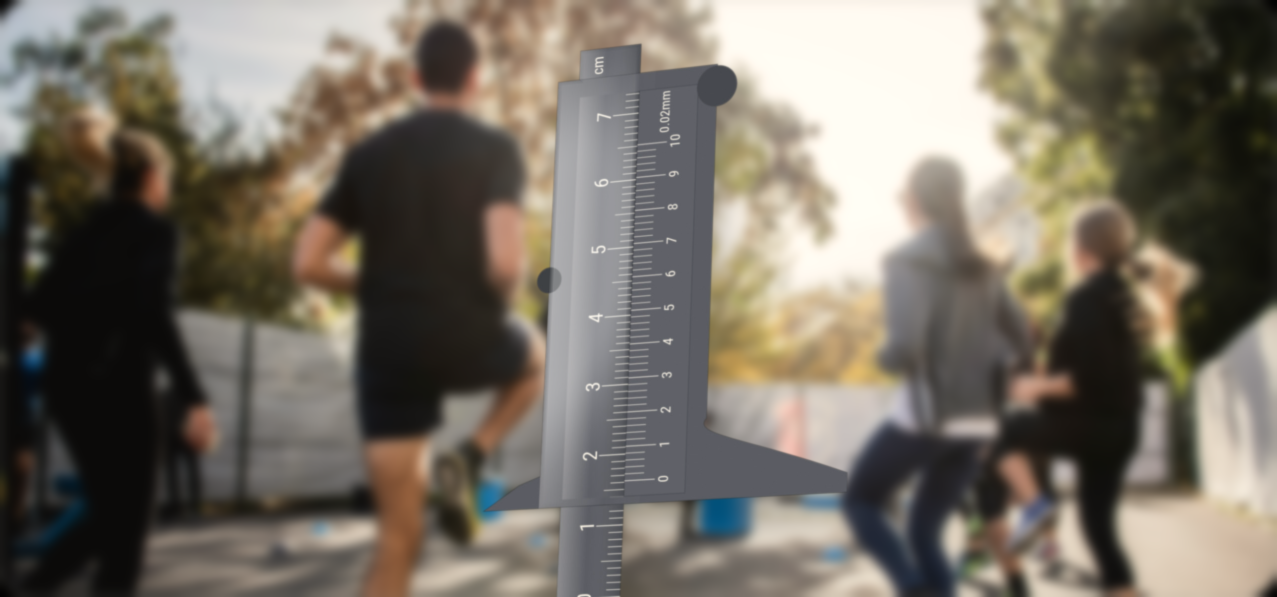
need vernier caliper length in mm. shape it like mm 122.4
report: mm 16.2
